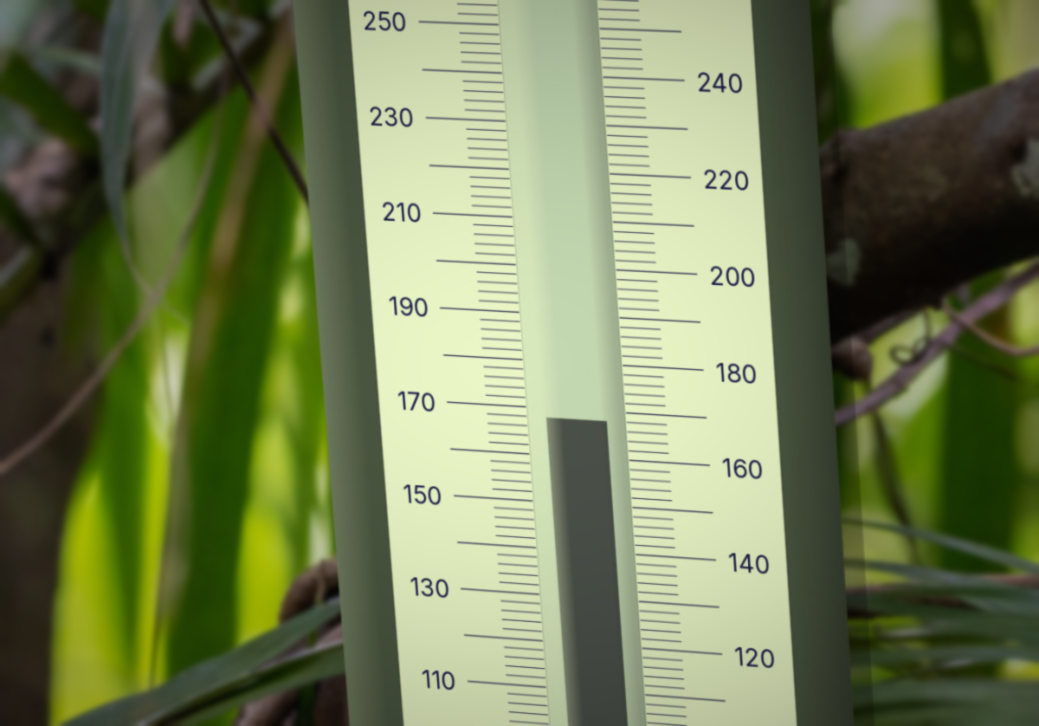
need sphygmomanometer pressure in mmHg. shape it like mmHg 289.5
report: mmHg 168
